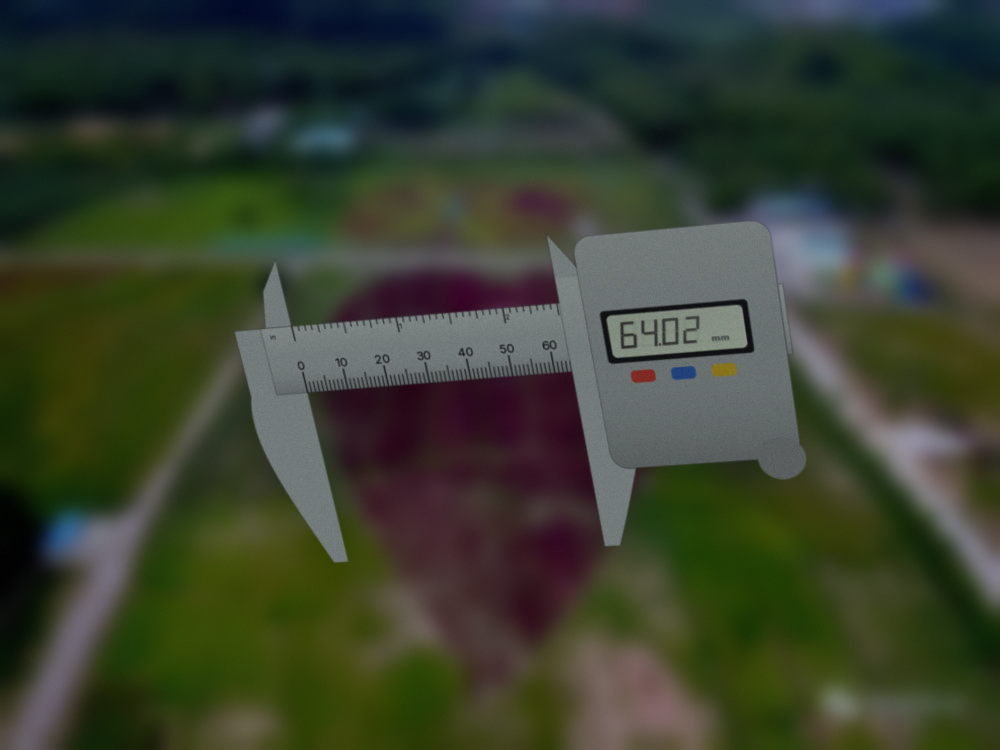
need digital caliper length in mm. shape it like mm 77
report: mm 64.02
